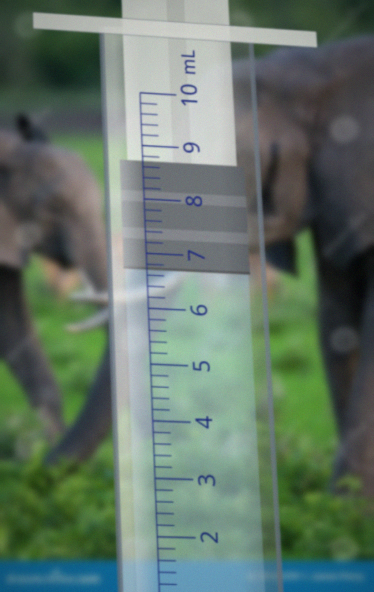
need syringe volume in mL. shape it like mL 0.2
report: mL 6.7
